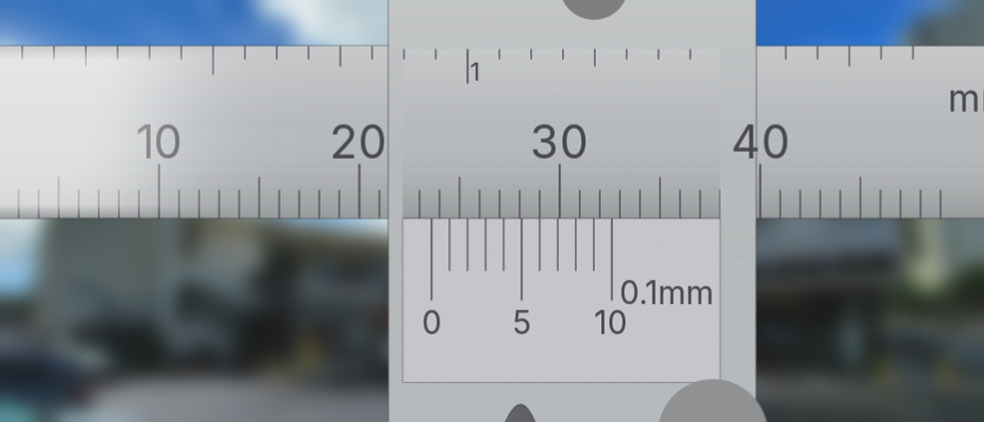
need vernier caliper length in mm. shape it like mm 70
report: mm 23.6
